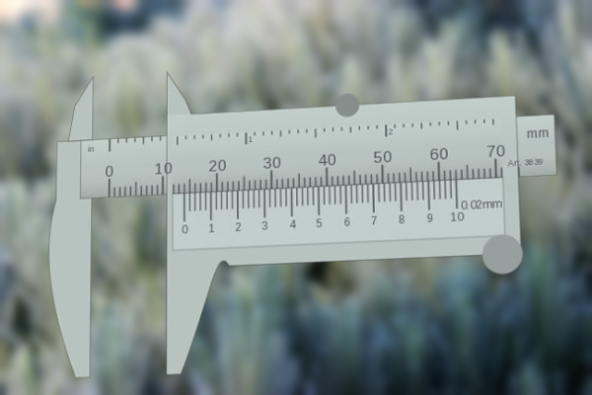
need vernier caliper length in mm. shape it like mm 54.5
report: mm 14.0
